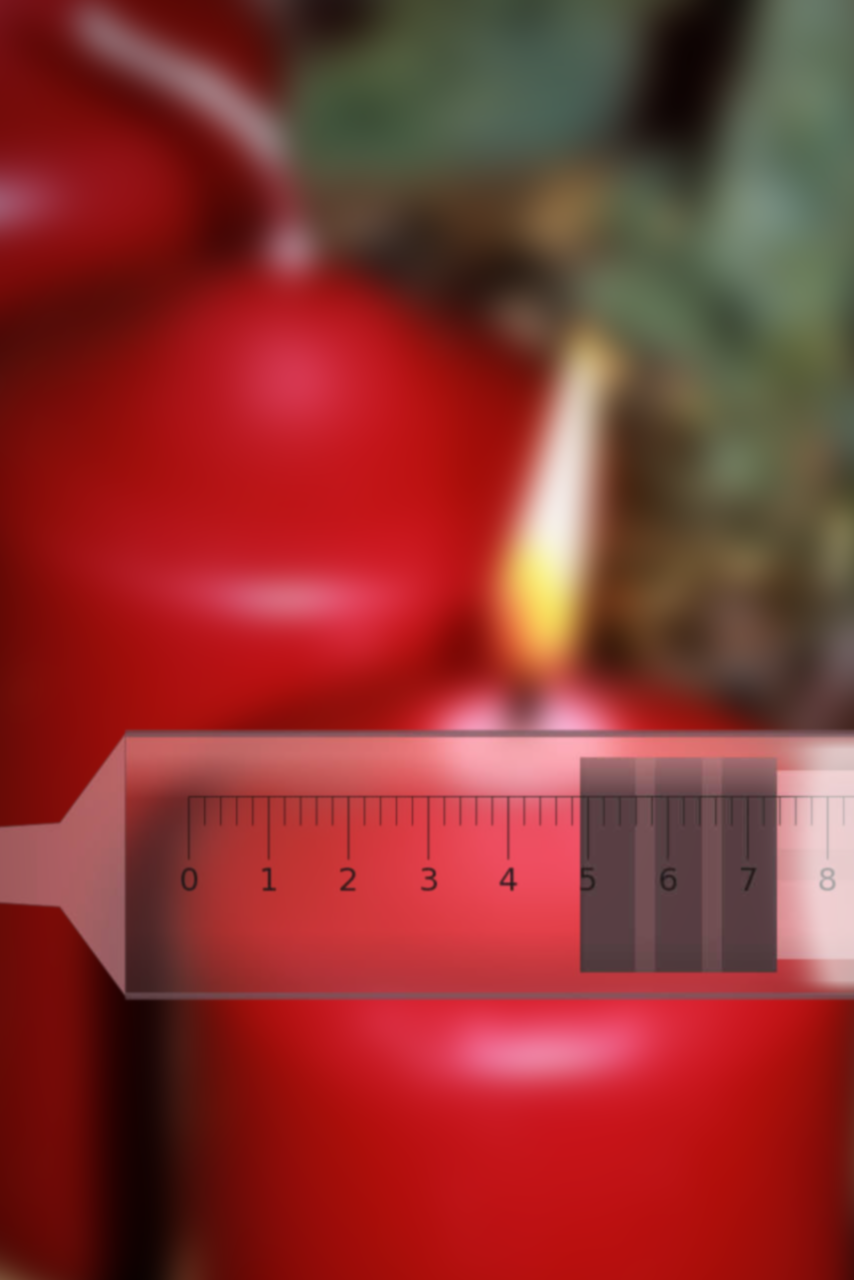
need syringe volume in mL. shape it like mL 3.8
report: mL 4.9
